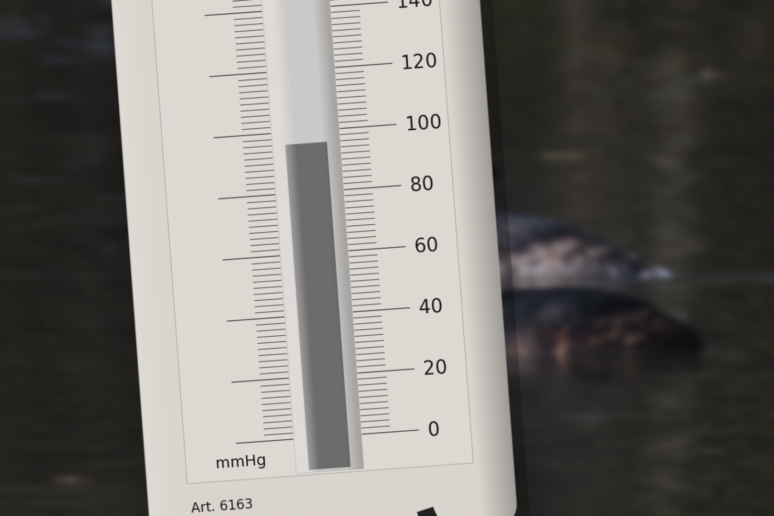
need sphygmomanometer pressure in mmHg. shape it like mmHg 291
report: mmHg 96
